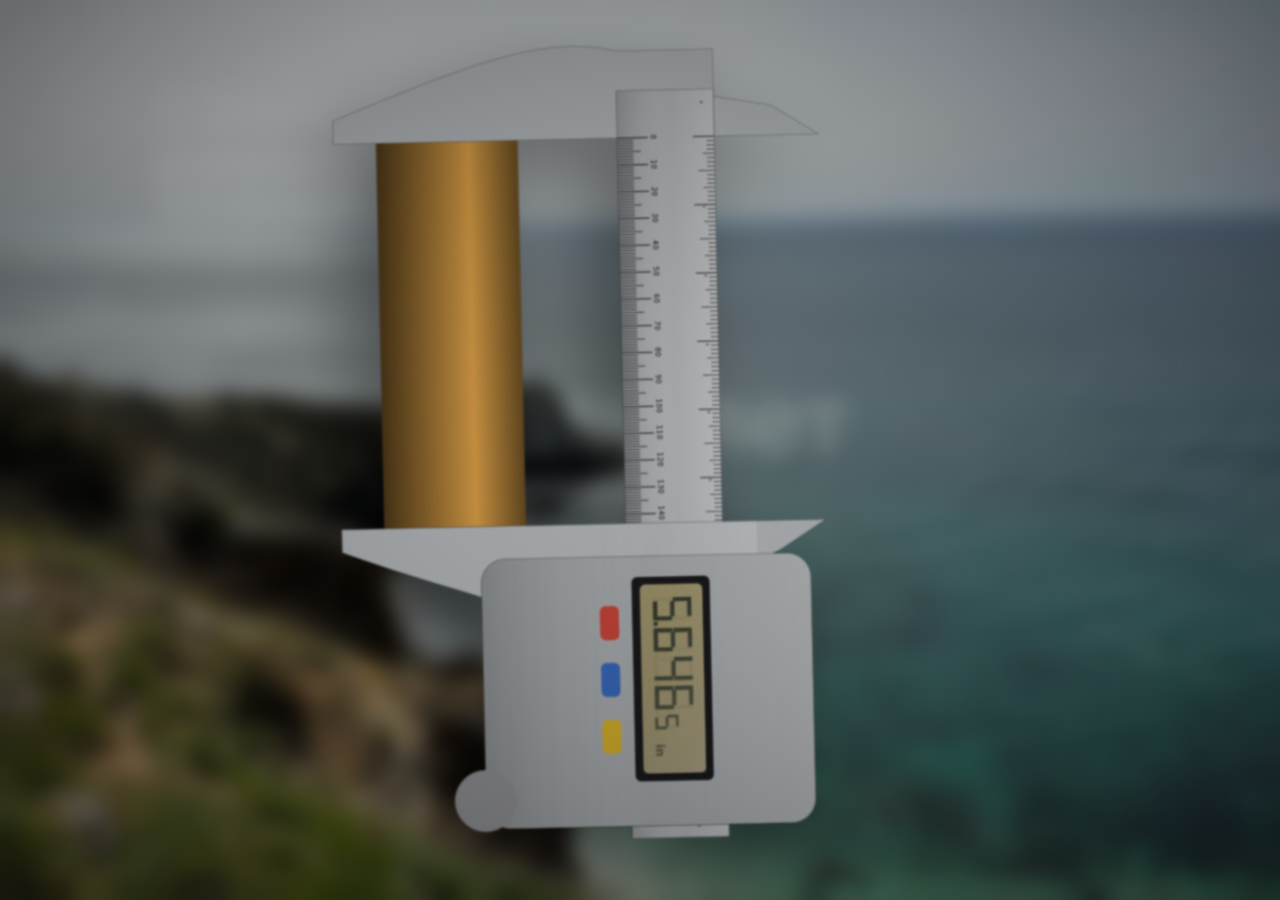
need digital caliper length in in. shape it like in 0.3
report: in 5.6465
